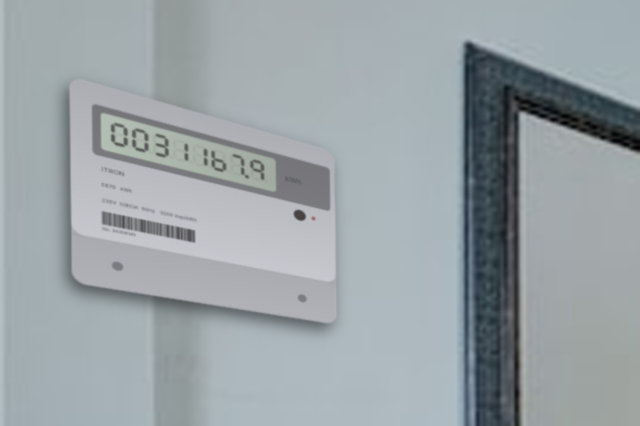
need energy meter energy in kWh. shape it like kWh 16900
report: kWh 31167.9
